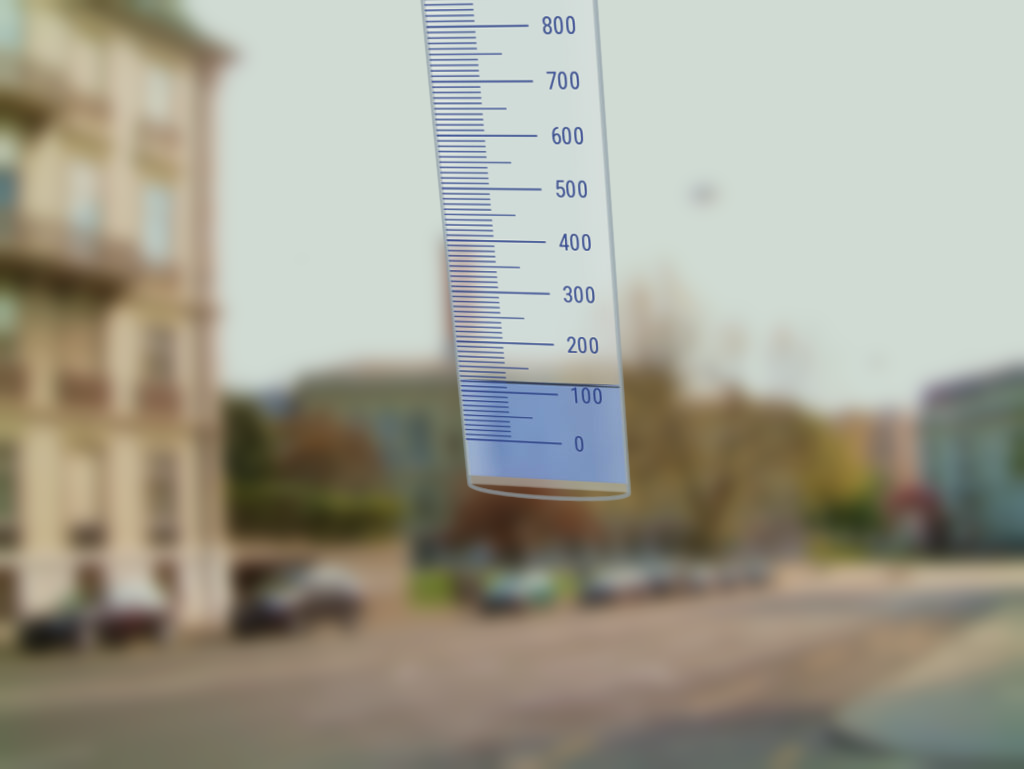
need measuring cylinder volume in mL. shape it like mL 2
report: mL 120
